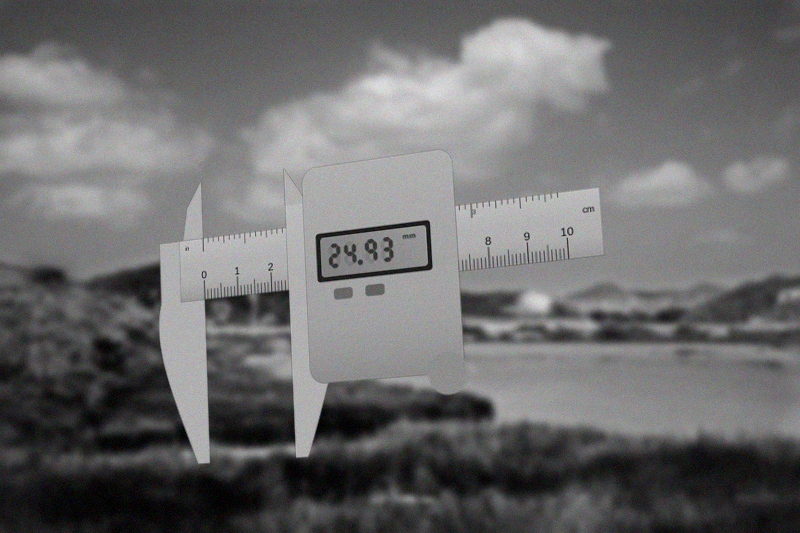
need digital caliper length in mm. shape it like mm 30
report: mm 24.93
